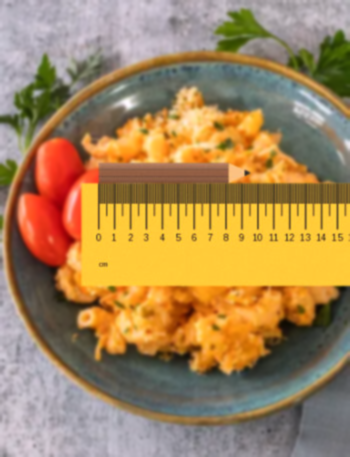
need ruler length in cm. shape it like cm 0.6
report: cm 9.5
